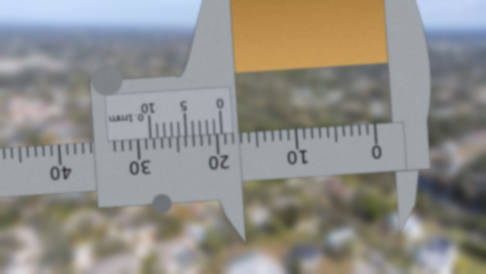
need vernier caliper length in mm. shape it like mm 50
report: mm 19.4
